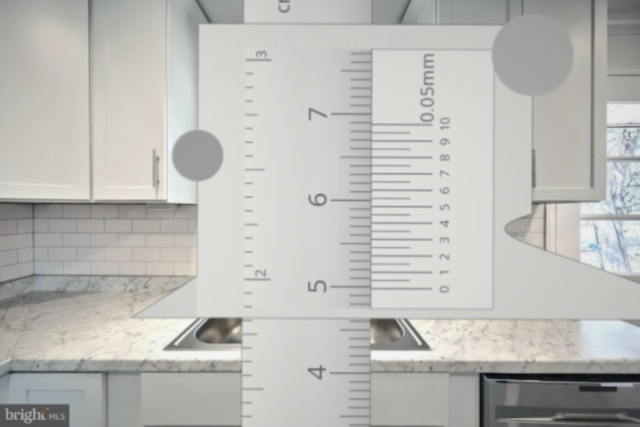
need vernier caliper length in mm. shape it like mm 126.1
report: mm 49.8
